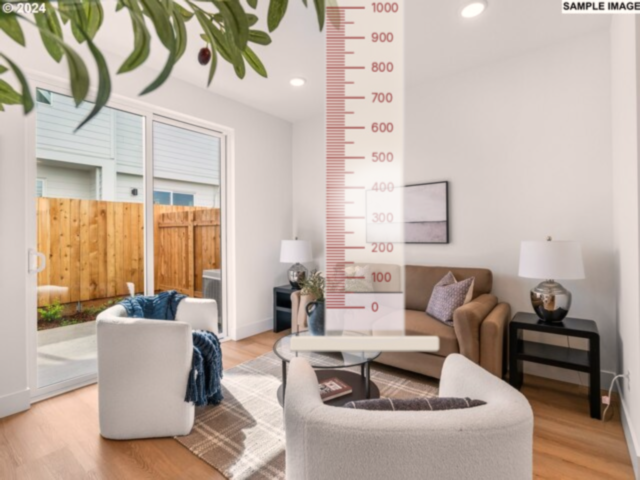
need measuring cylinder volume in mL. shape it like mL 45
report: mL 50
